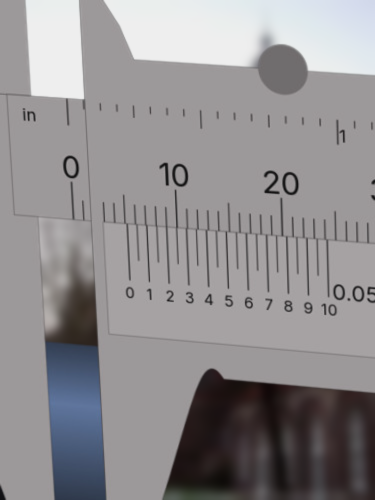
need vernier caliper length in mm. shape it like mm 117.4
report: mm 5.2
